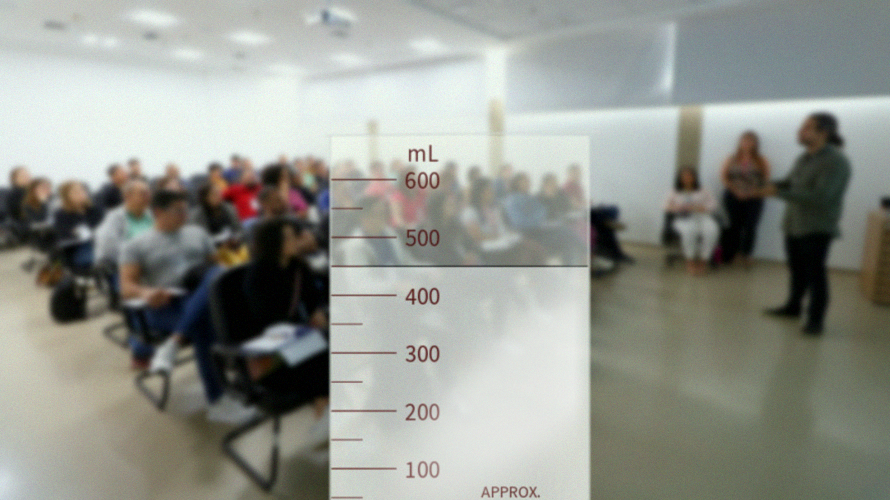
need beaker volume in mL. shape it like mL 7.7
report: mL 450
